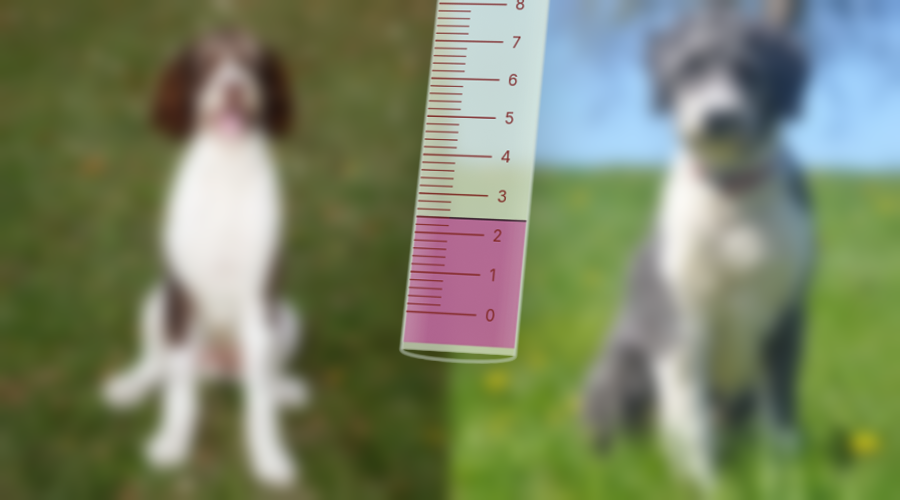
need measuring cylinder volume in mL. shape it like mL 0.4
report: mL 2.4
